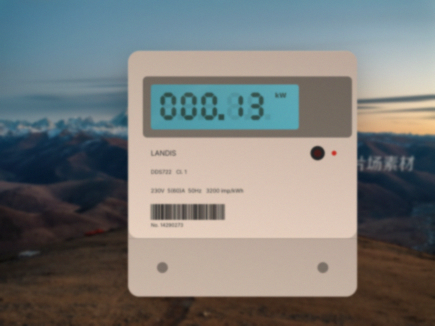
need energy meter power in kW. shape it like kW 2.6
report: kW 0.13
